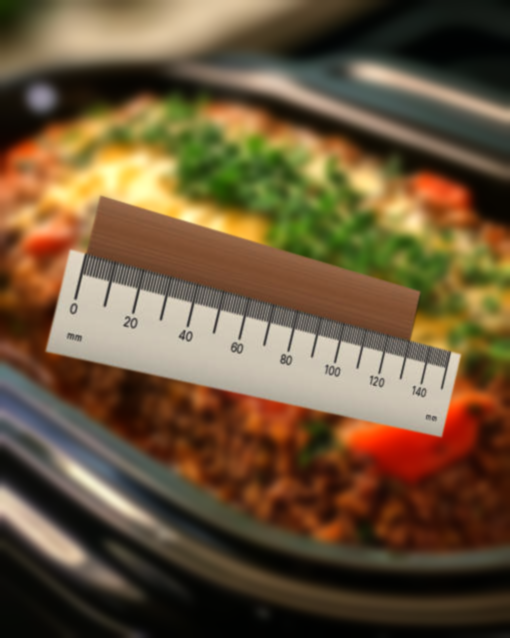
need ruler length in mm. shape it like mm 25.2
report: mm 130
